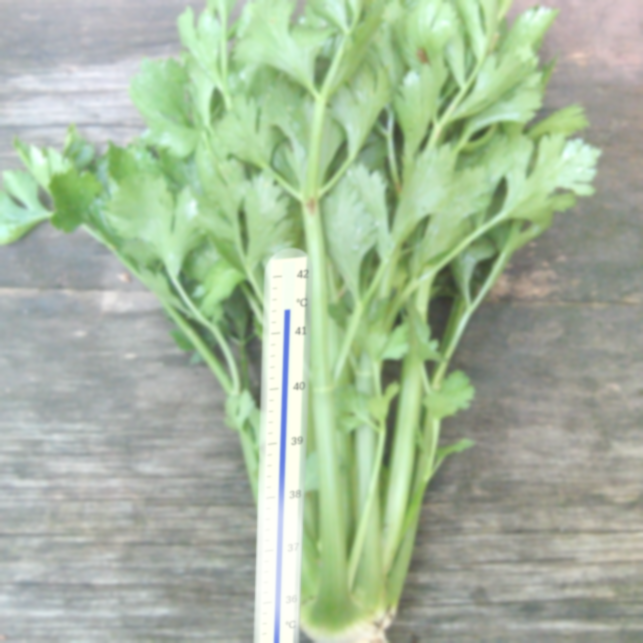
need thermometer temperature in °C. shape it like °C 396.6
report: °C 41.4
